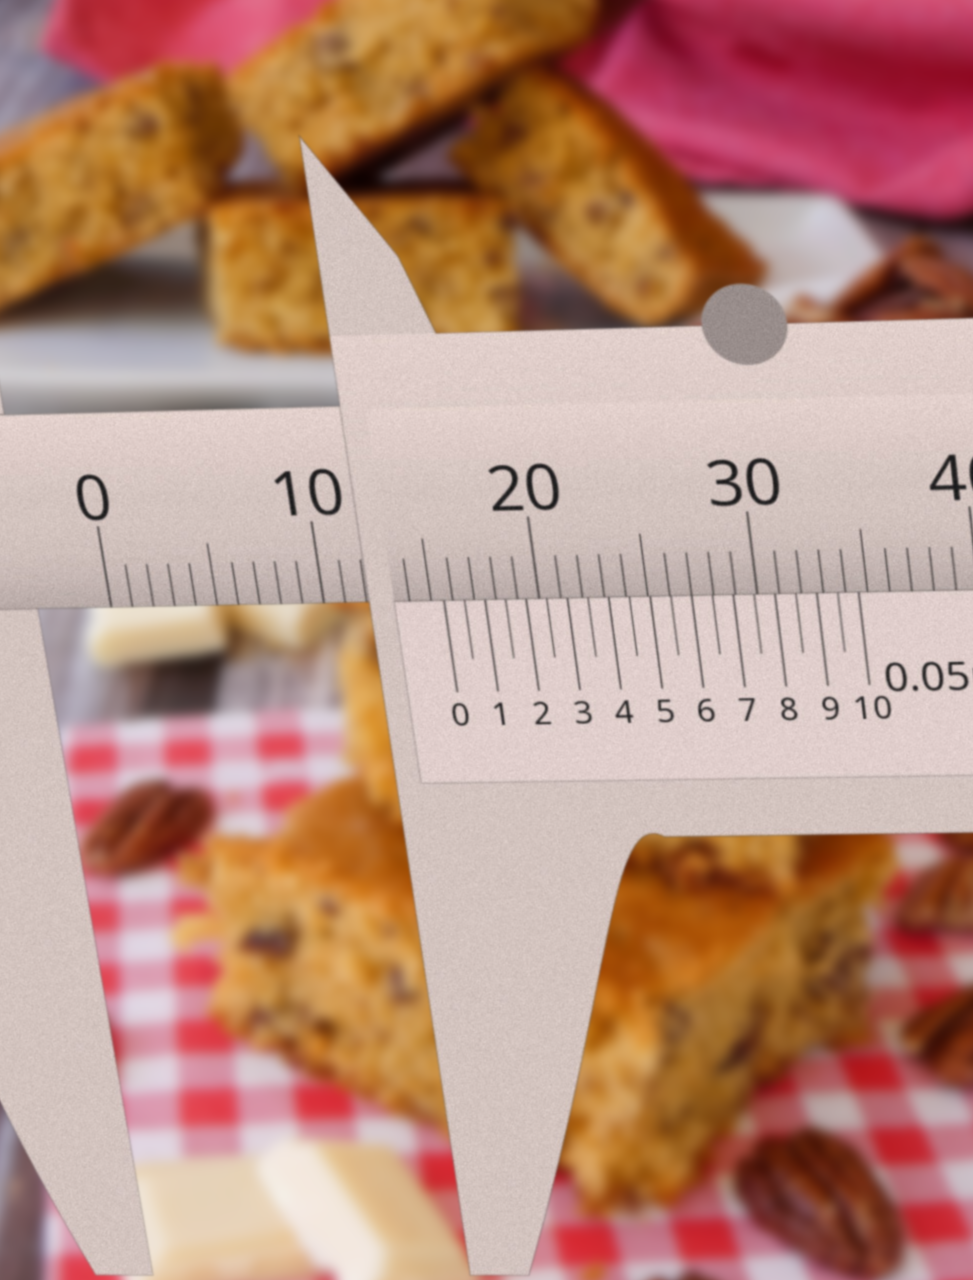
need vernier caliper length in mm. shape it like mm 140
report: mm 15.6
